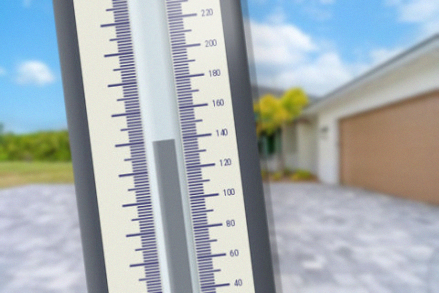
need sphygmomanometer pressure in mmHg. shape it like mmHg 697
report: mmHg 140
